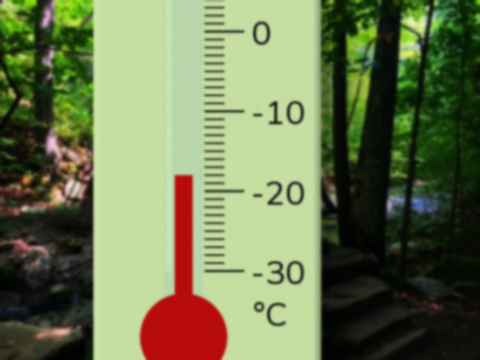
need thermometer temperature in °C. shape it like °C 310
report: °C -18
